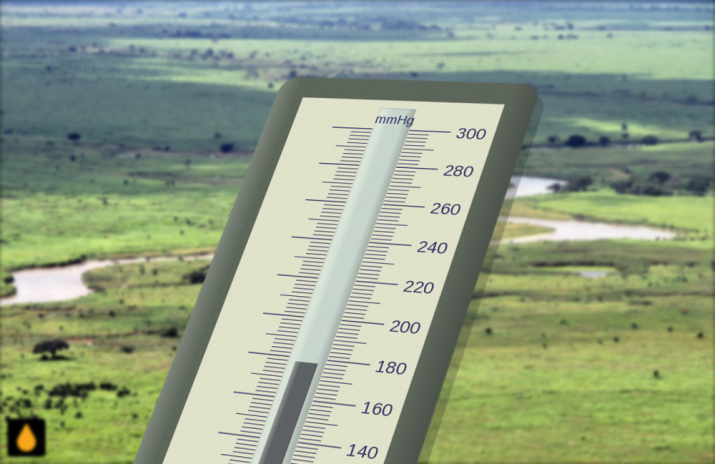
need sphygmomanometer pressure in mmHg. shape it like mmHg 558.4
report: mmHg 178
